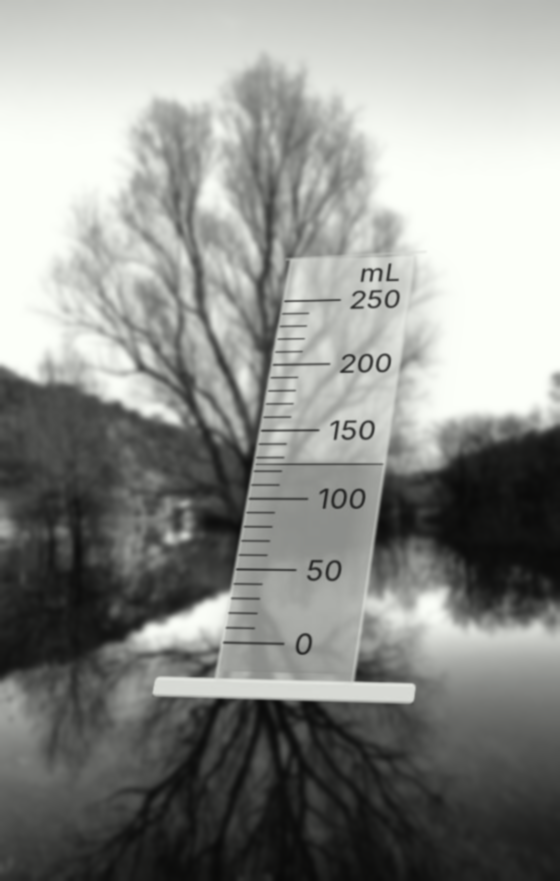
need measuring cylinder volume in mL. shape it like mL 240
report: mL 125
